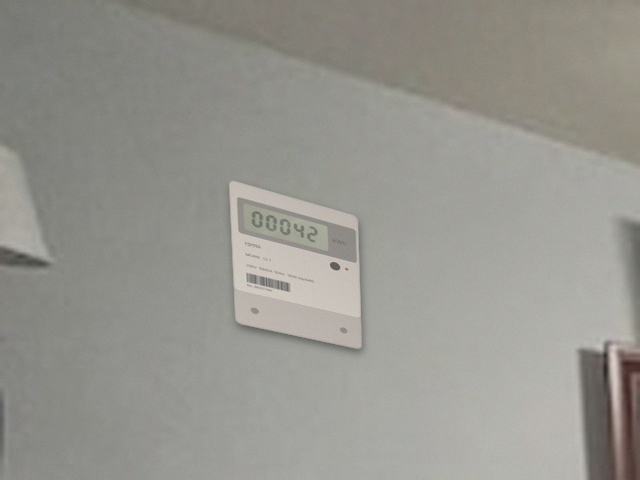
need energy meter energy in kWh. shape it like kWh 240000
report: kWh 42
